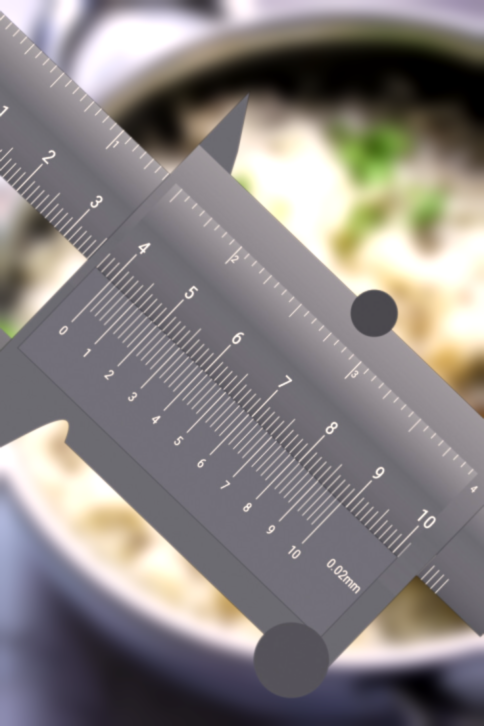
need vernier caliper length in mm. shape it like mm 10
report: mm 40.0
